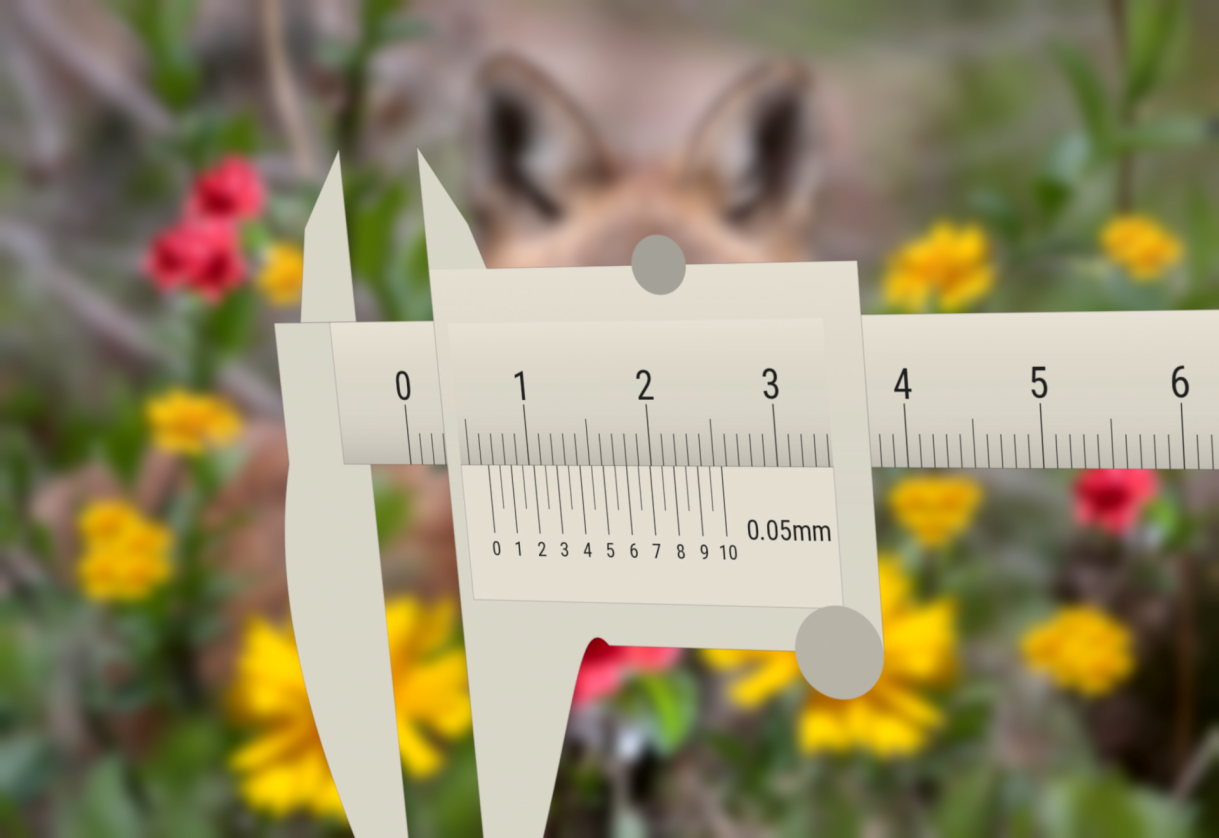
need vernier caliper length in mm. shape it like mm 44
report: mm 6.6
